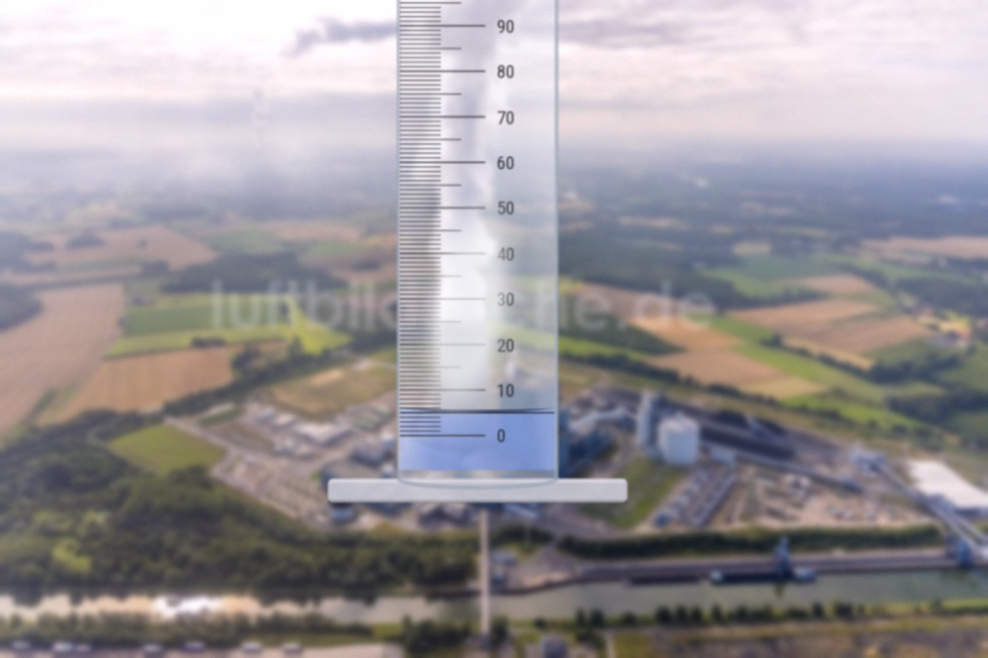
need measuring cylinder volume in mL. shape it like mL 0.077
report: mL 5
